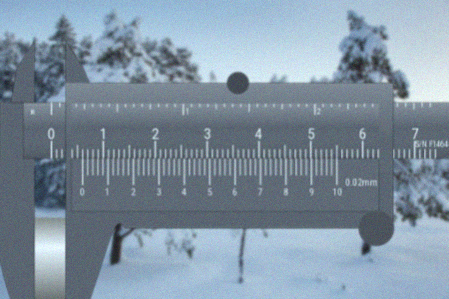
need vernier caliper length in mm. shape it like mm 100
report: mm 6.0
